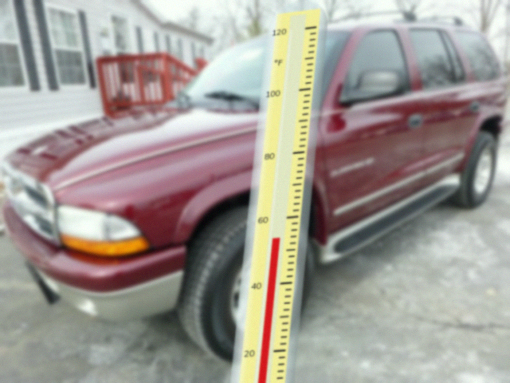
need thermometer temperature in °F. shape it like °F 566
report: °F 54
